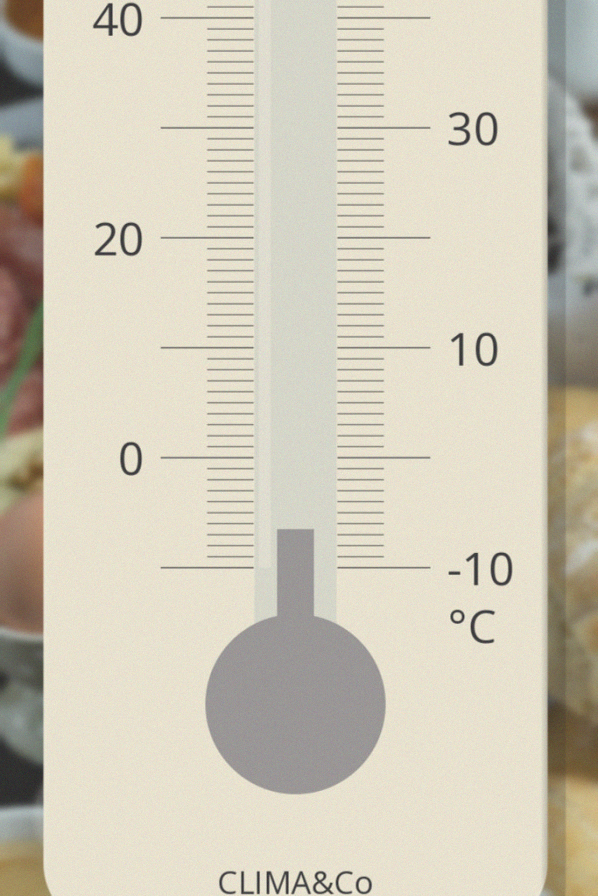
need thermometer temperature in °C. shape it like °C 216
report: °C -6.5
